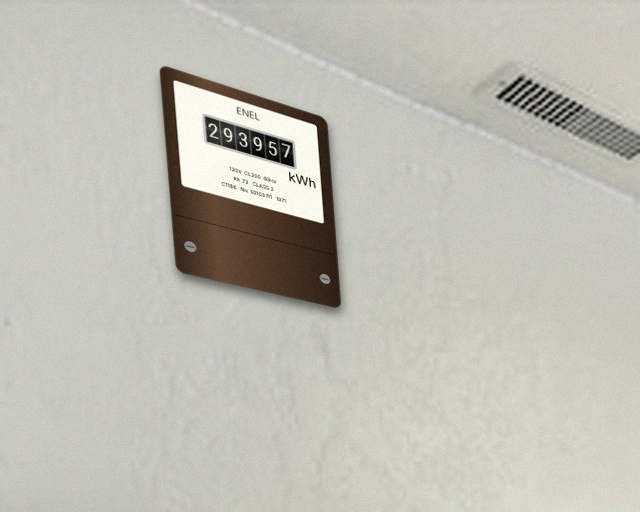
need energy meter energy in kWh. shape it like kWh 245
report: kWh 293957
